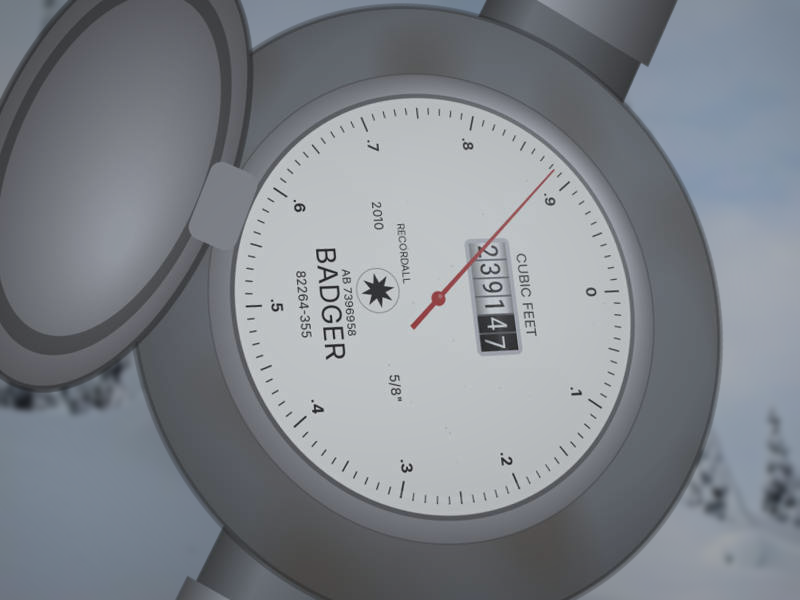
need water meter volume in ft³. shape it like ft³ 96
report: ft³ 239146.88
